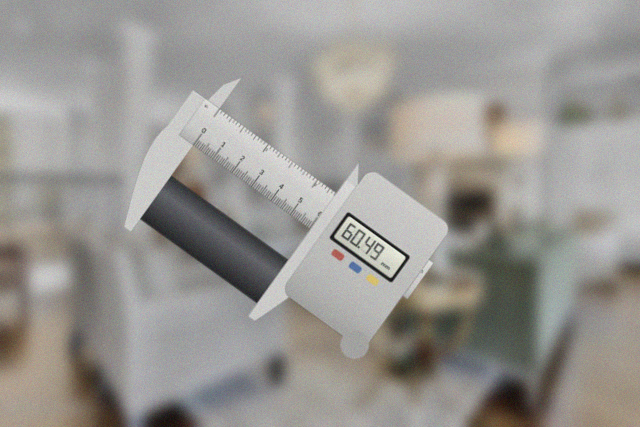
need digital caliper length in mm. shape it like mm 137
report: mm 60.49
